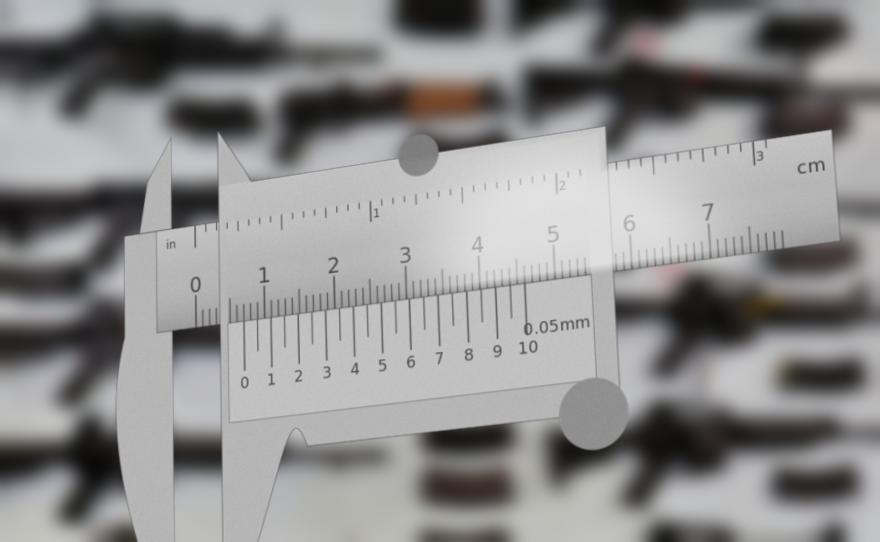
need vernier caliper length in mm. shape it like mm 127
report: mm 7.0
